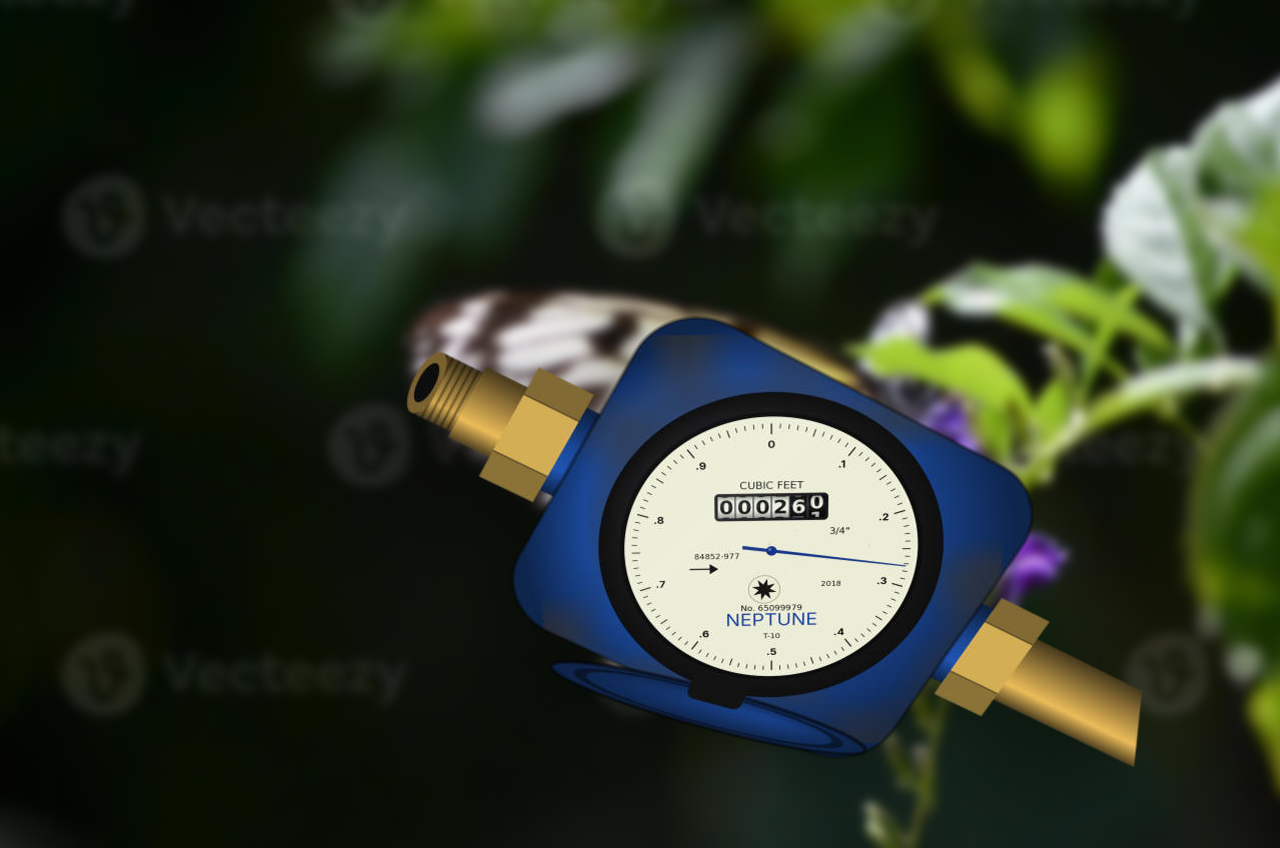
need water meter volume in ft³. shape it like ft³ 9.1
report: ft³ 260.27
